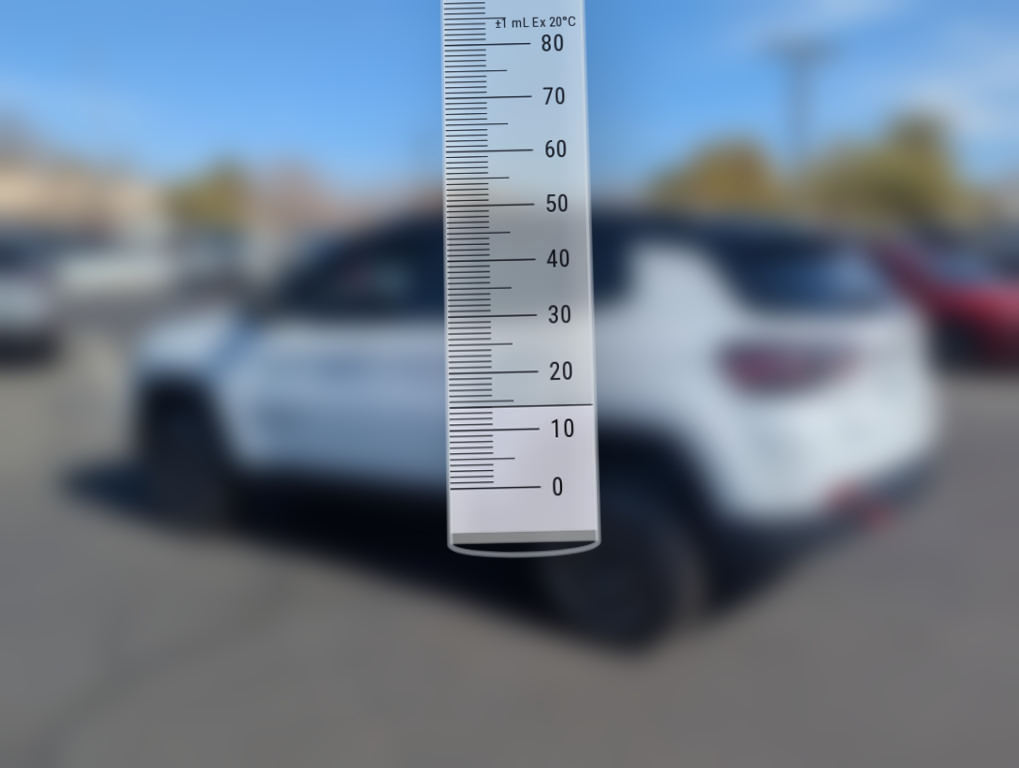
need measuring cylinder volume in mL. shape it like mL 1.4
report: mL 14
